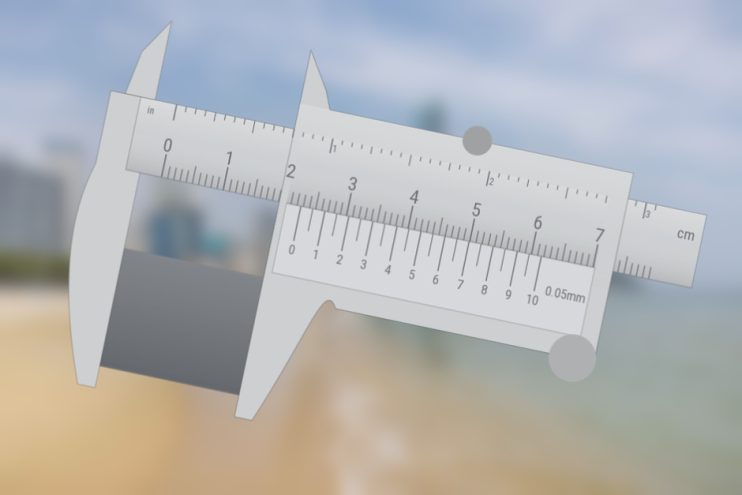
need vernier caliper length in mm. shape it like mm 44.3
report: mm 22.6
